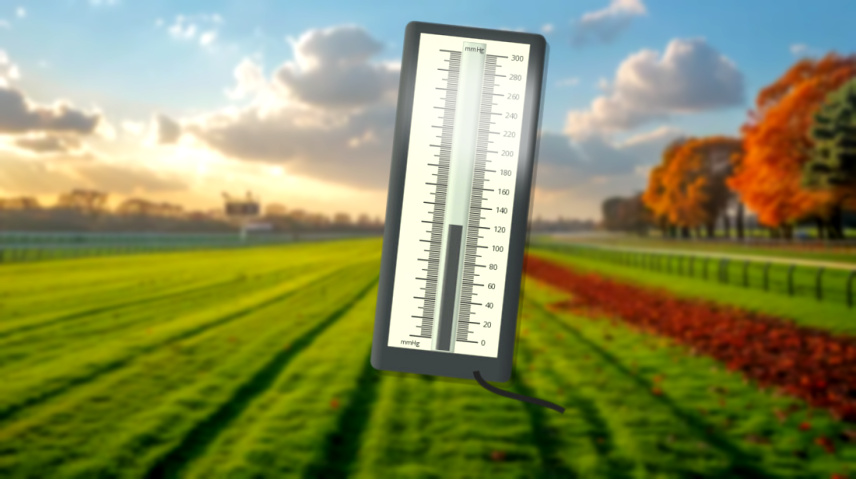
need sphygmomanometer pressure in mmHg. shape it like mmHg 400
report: mmHg 120
